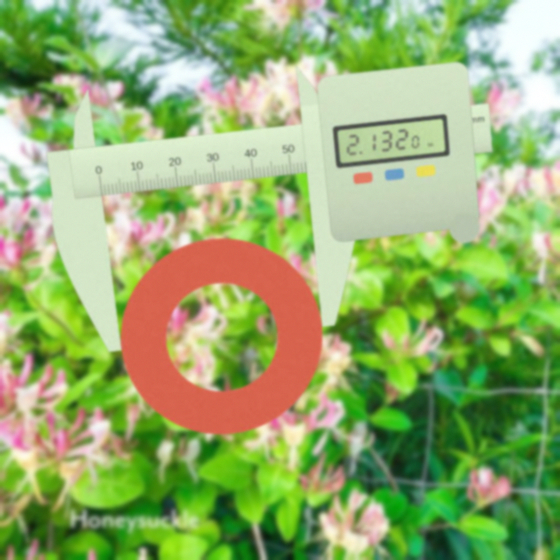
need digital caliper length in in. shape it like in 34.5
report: in 2.1320
